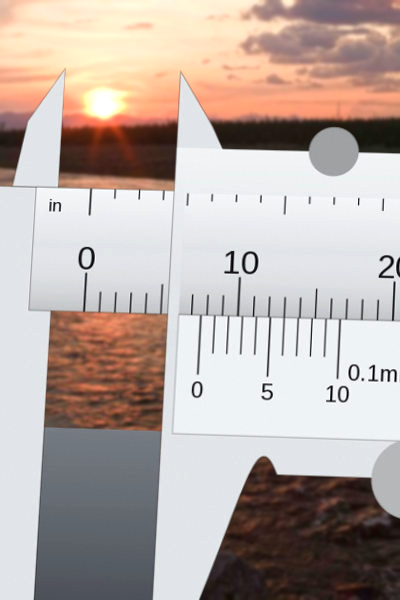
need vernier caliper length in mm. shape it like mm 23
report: mm 7.6
